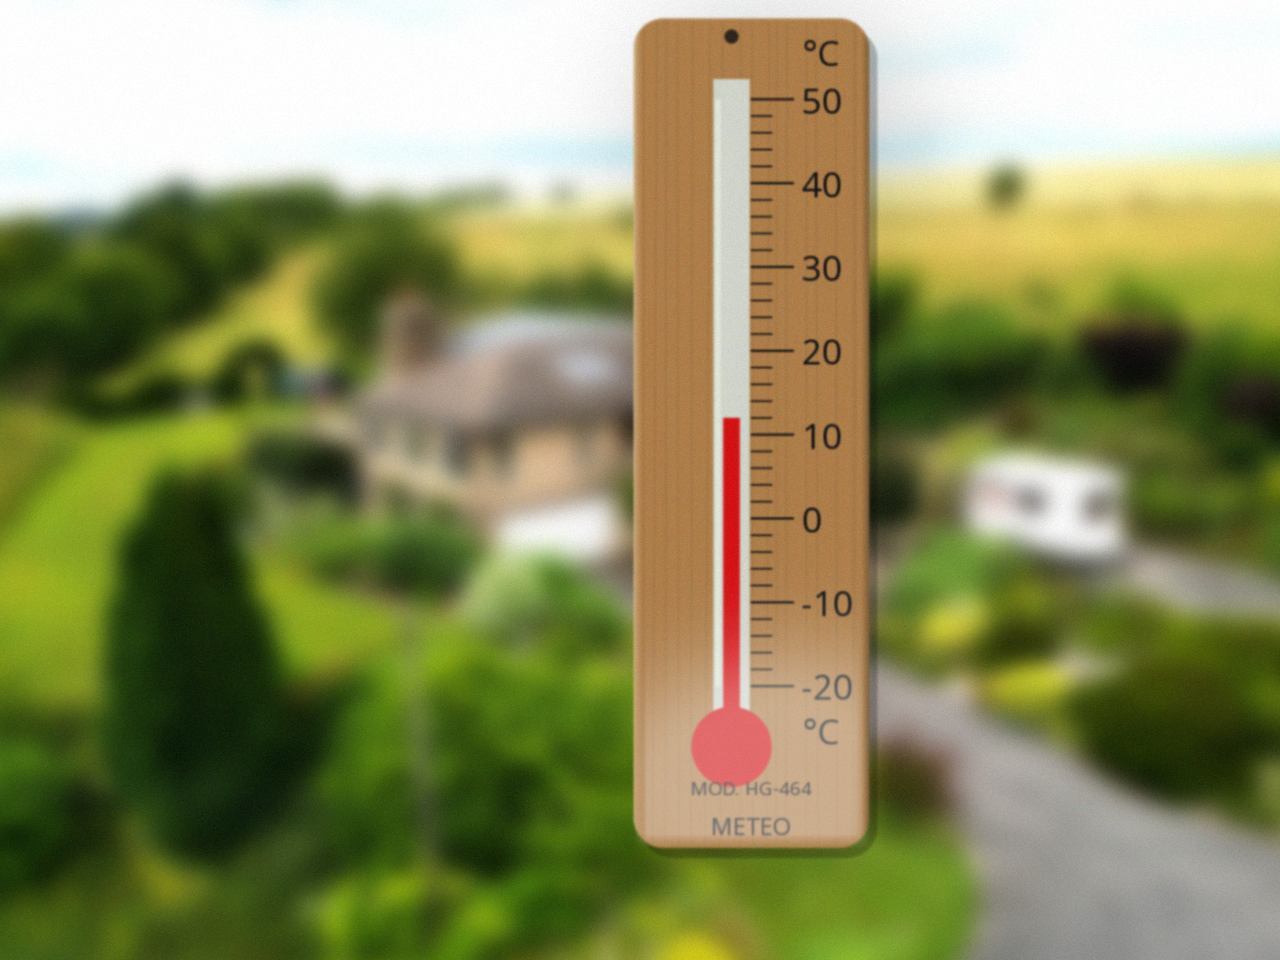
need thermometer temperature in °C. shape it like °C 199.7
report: °C 12
